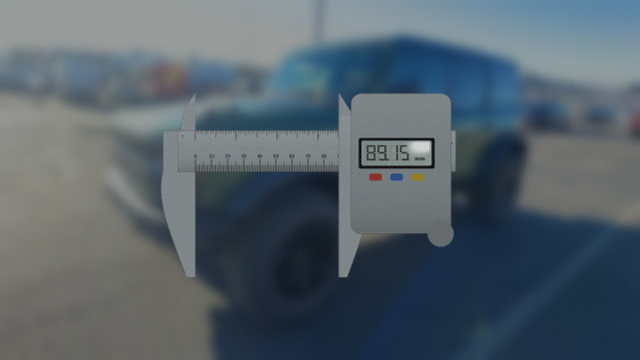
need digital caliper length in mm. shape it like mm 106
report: mm 89.15
